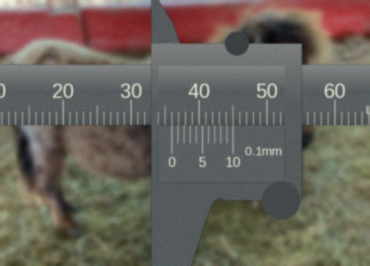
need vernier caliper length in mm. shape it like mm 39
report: mm 36.0
